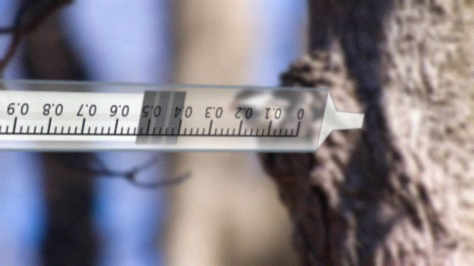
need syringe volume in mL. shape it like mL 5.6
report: mL 0.4
